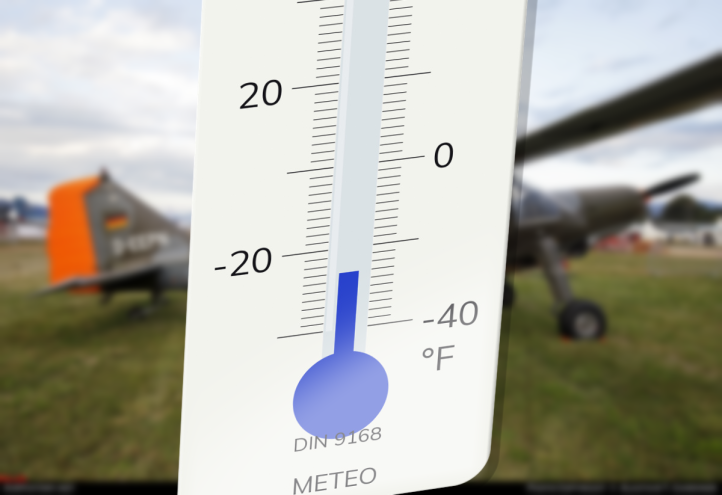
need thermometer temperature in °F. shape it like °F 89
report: °F -26
